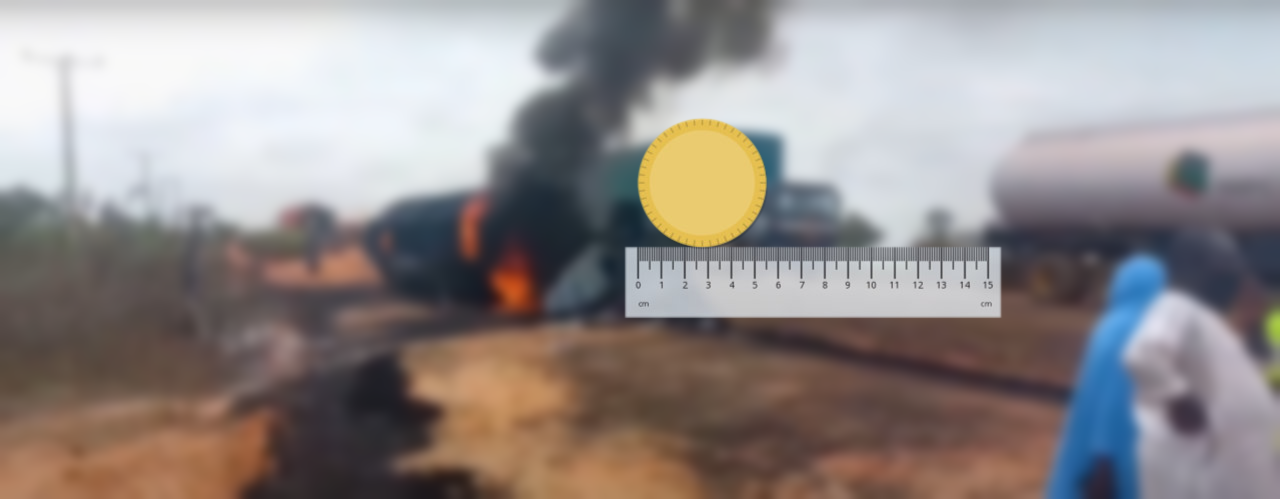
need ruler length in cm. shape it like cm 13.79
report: cm 5.5
